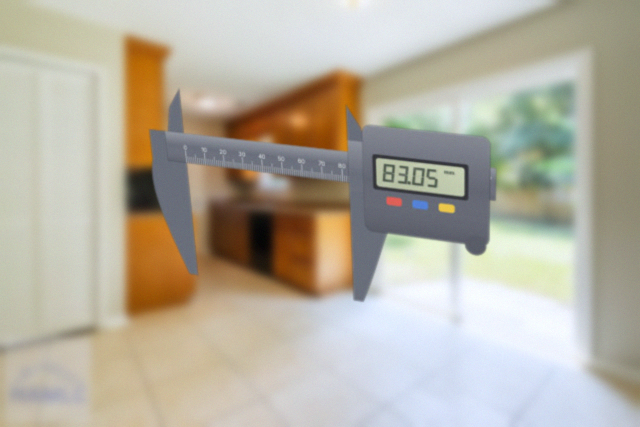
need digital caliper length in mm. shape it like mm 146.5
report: mm 83.05
